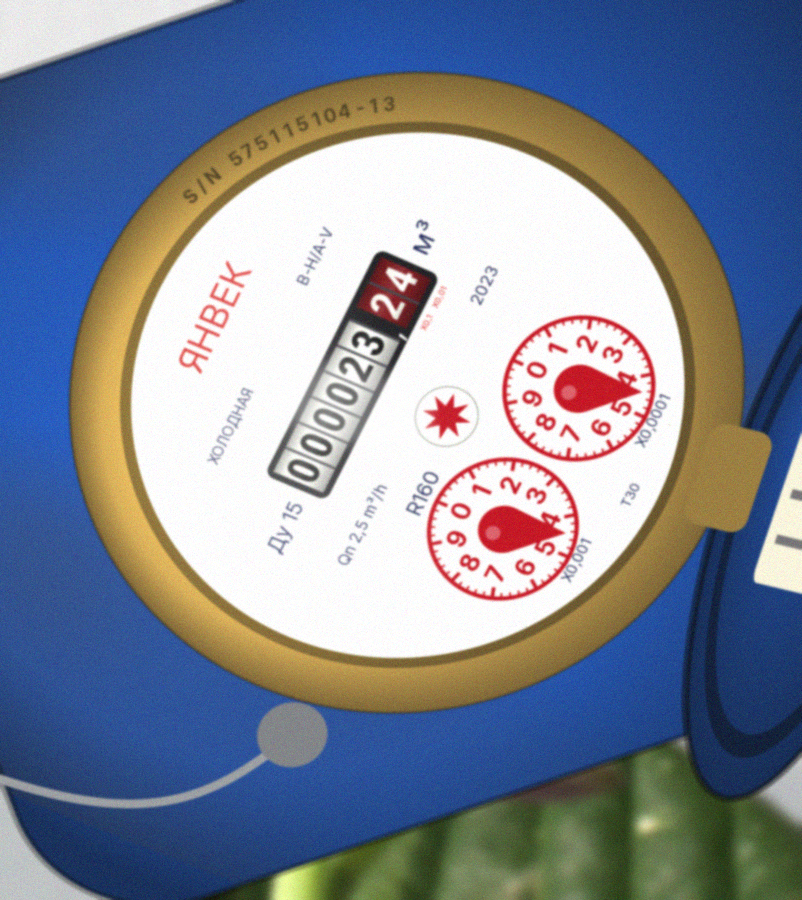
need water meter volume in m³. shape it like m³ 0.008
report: m³ 23.2444
